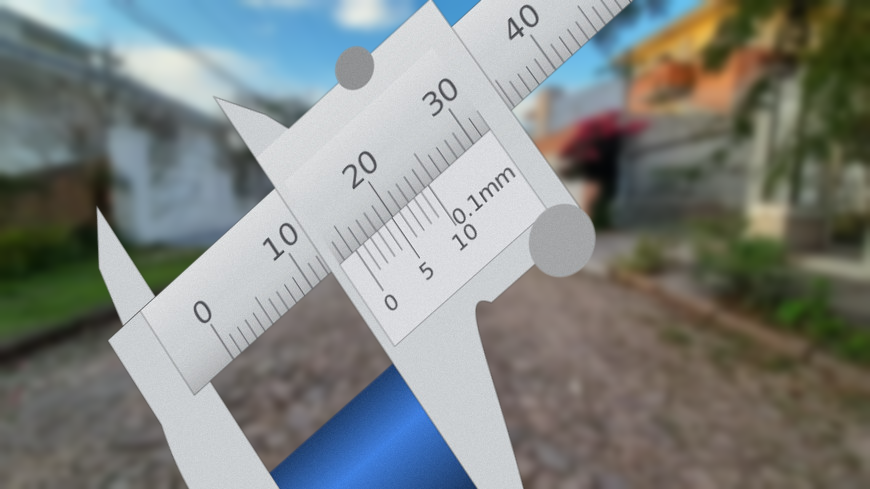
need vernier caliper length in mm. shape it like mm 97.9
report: mm 15.4
